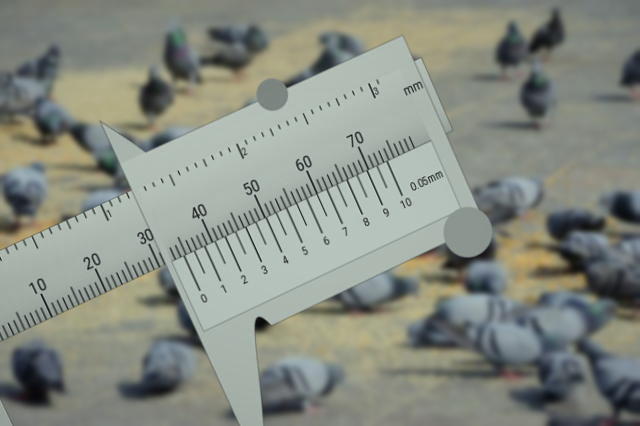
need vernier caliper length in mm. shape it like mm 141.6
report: mm 34.6
